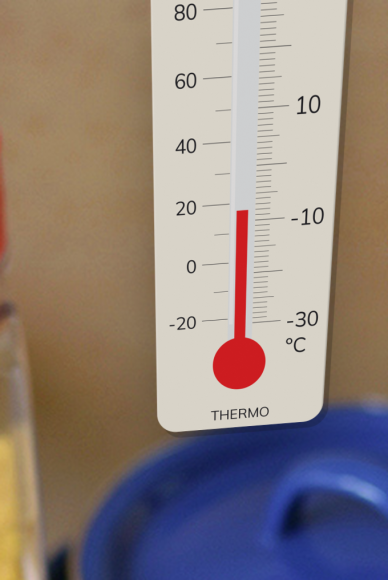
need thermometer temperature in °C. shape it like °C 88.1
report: °C -8
